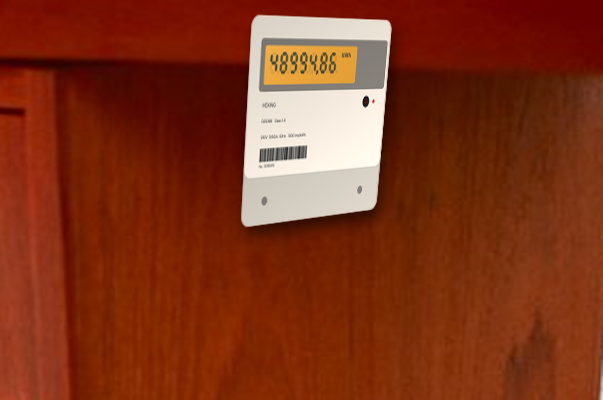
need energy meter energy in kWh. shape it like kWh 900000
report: kWh 48994.86
